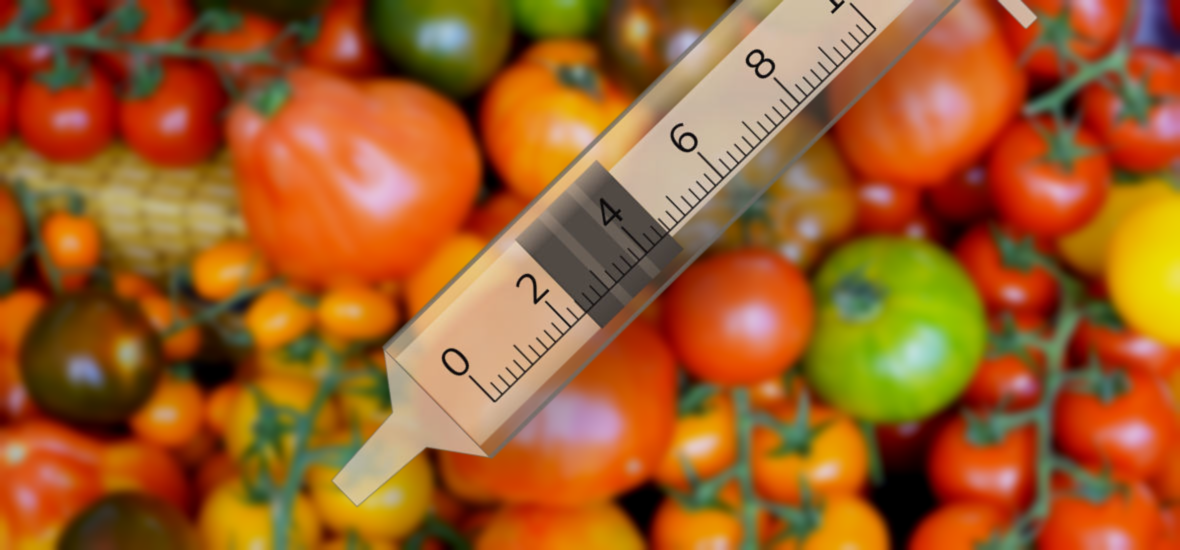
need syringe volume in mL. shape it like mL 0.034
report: mL 2.4
